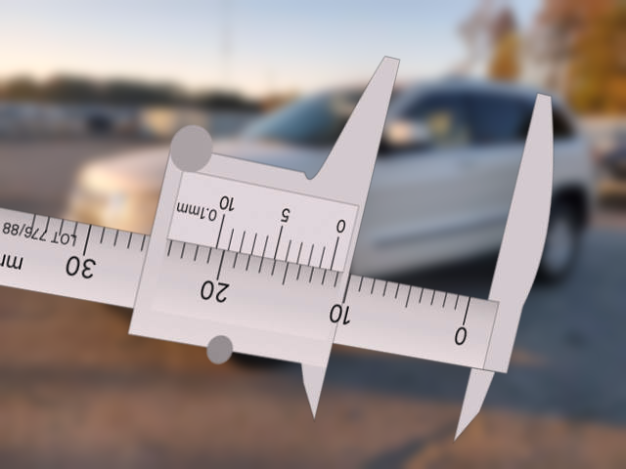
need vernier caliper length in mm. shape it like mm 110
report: mm 11.6
